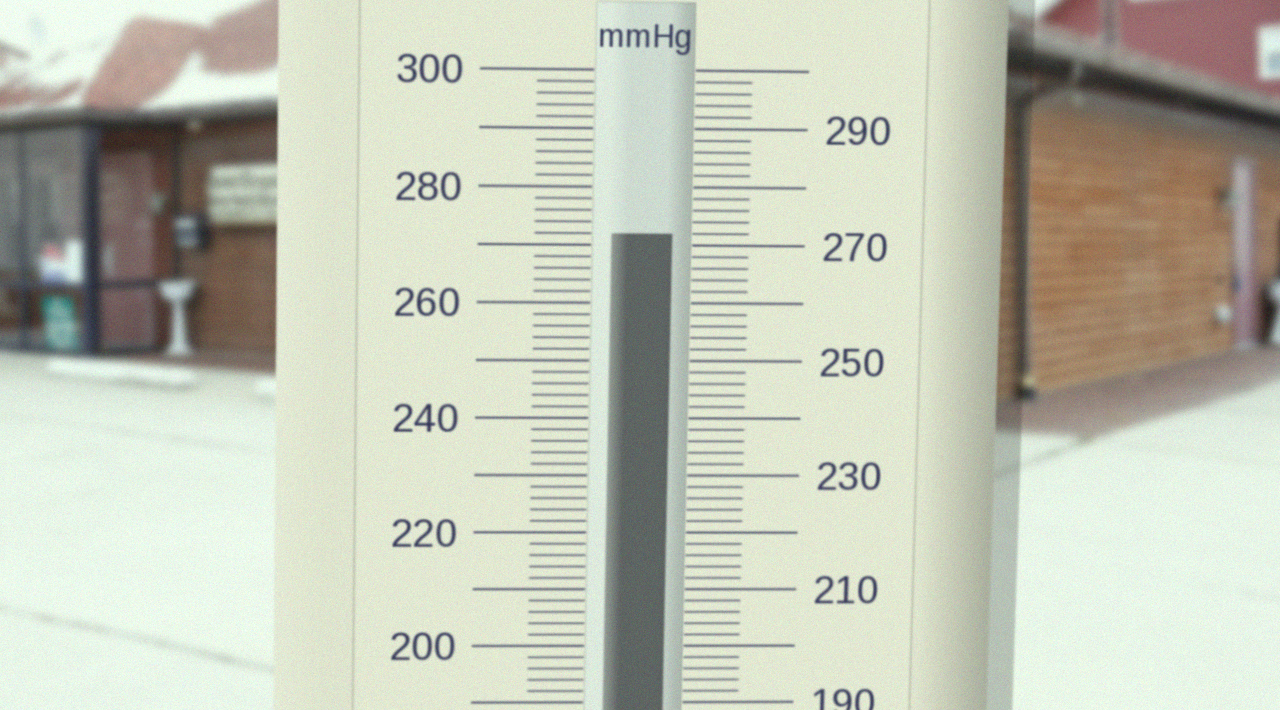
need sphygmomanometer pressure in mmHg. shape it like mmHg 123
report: mmHg 272
